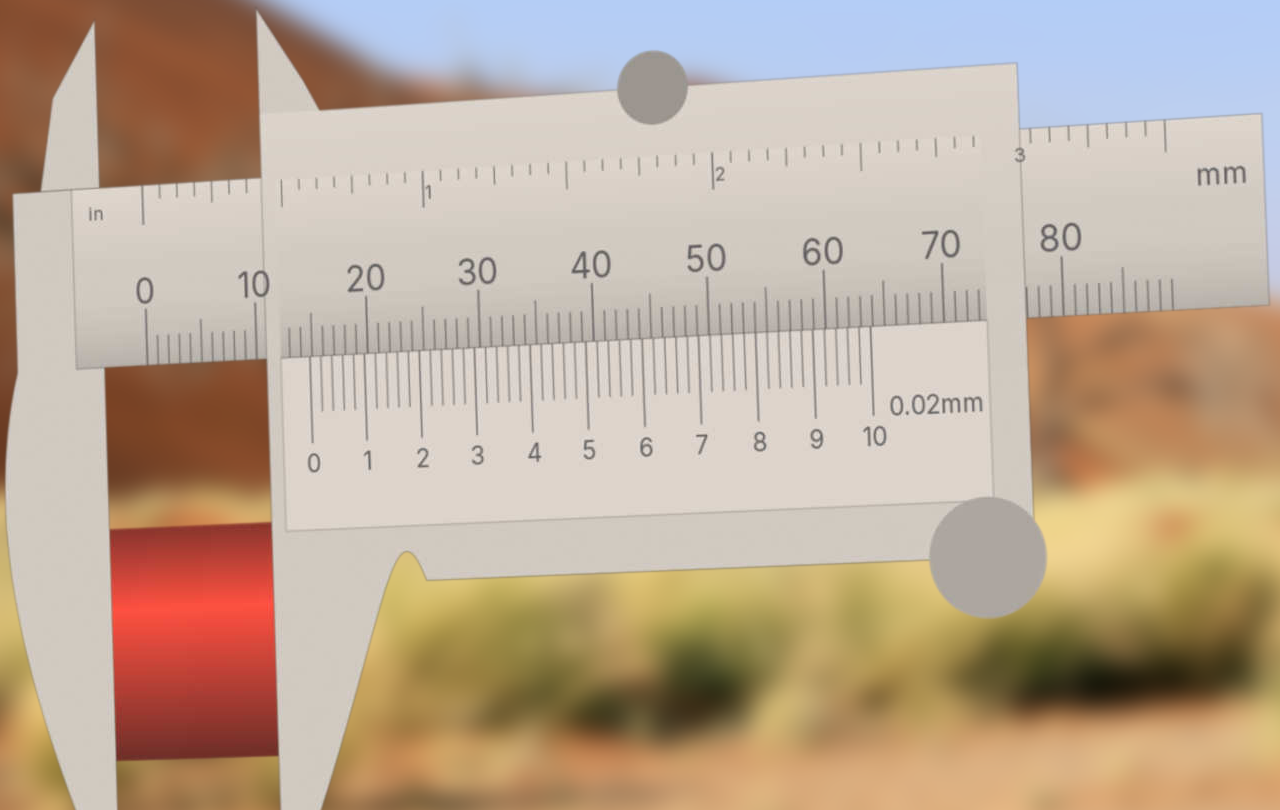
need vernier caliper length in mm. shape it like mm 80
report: mm 14.8
